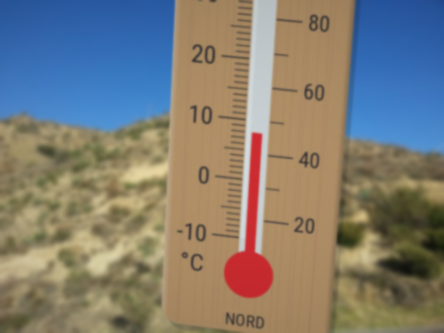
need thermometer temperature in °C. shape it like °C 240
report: °C 8
